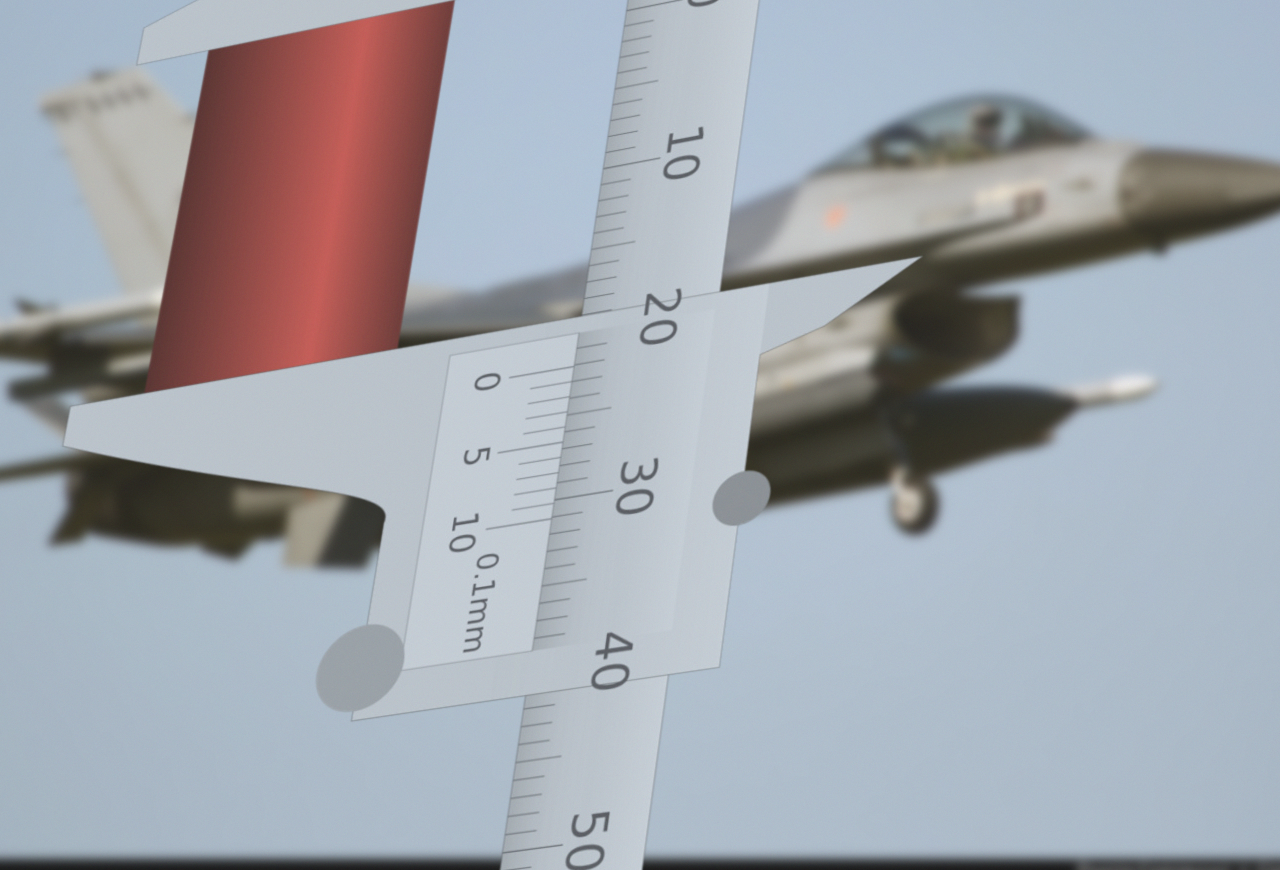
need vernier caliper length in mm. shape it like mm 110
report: mm 22.1
